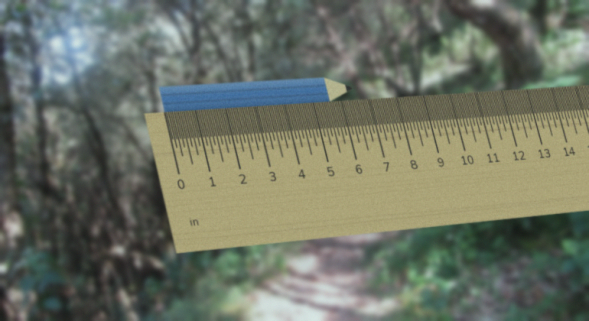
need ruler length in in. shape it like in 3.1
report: in 6.5
